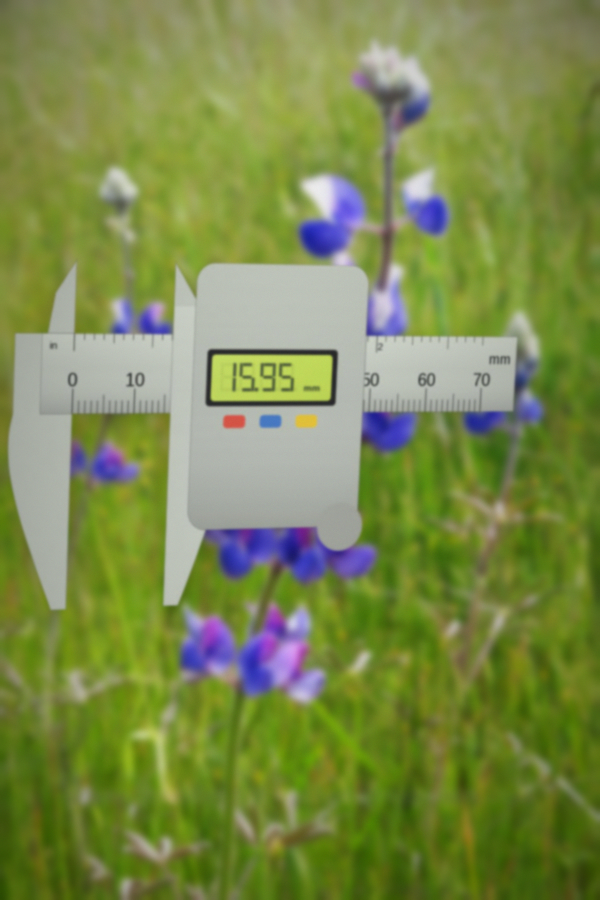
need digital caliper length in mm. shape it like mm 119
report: mm 15.95
